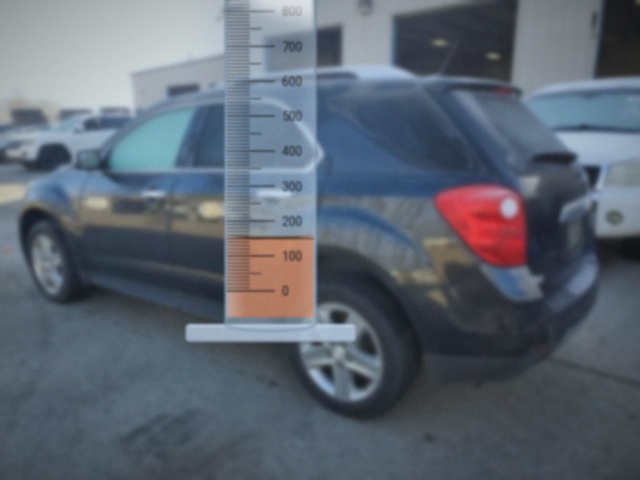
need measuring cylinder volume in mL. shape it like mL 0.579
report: mL 150
